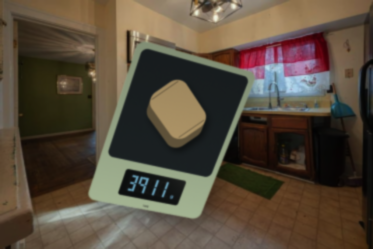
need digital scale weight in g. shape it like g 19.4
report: g 3911
